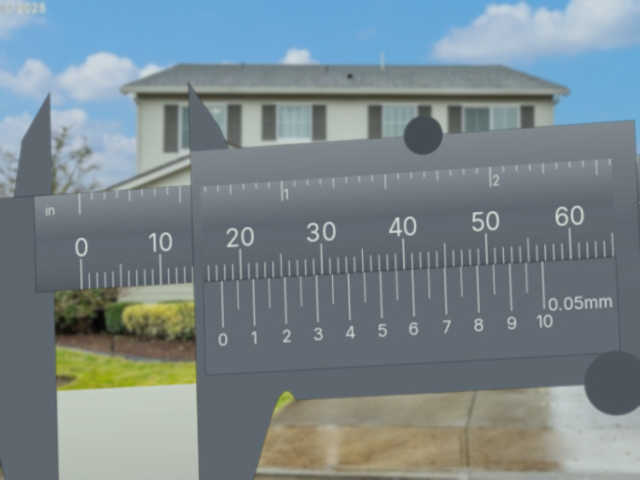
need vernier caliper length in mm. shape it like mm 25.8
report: mm 17.6
